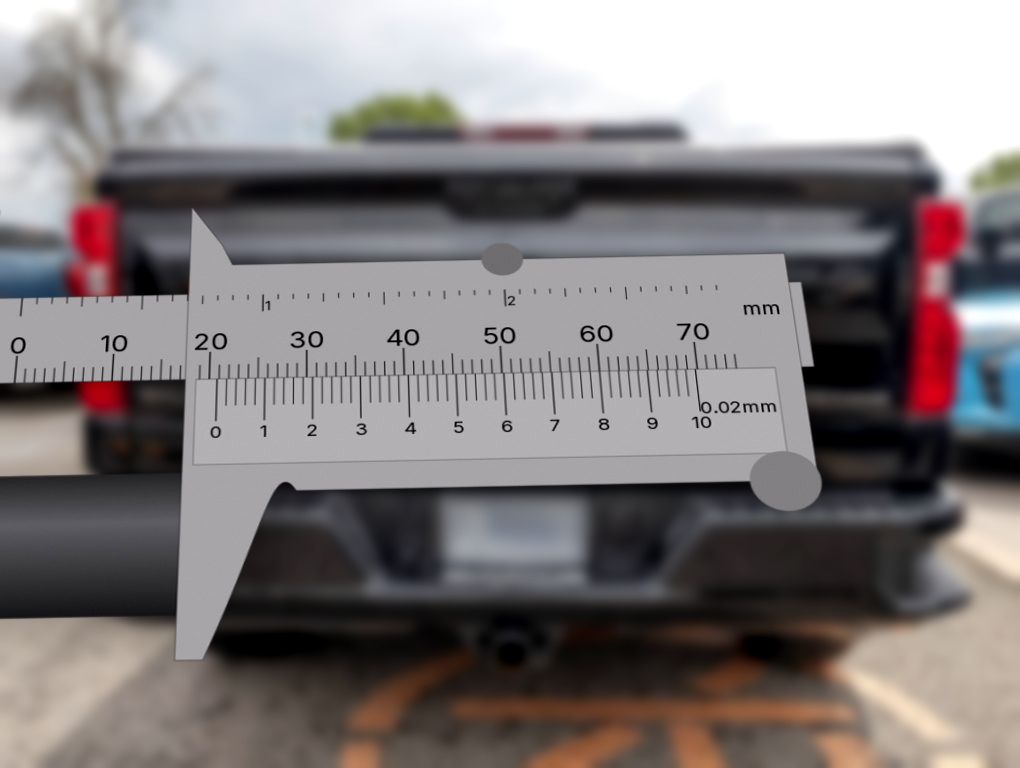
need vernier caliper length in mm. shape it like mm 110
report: mm 20.8
